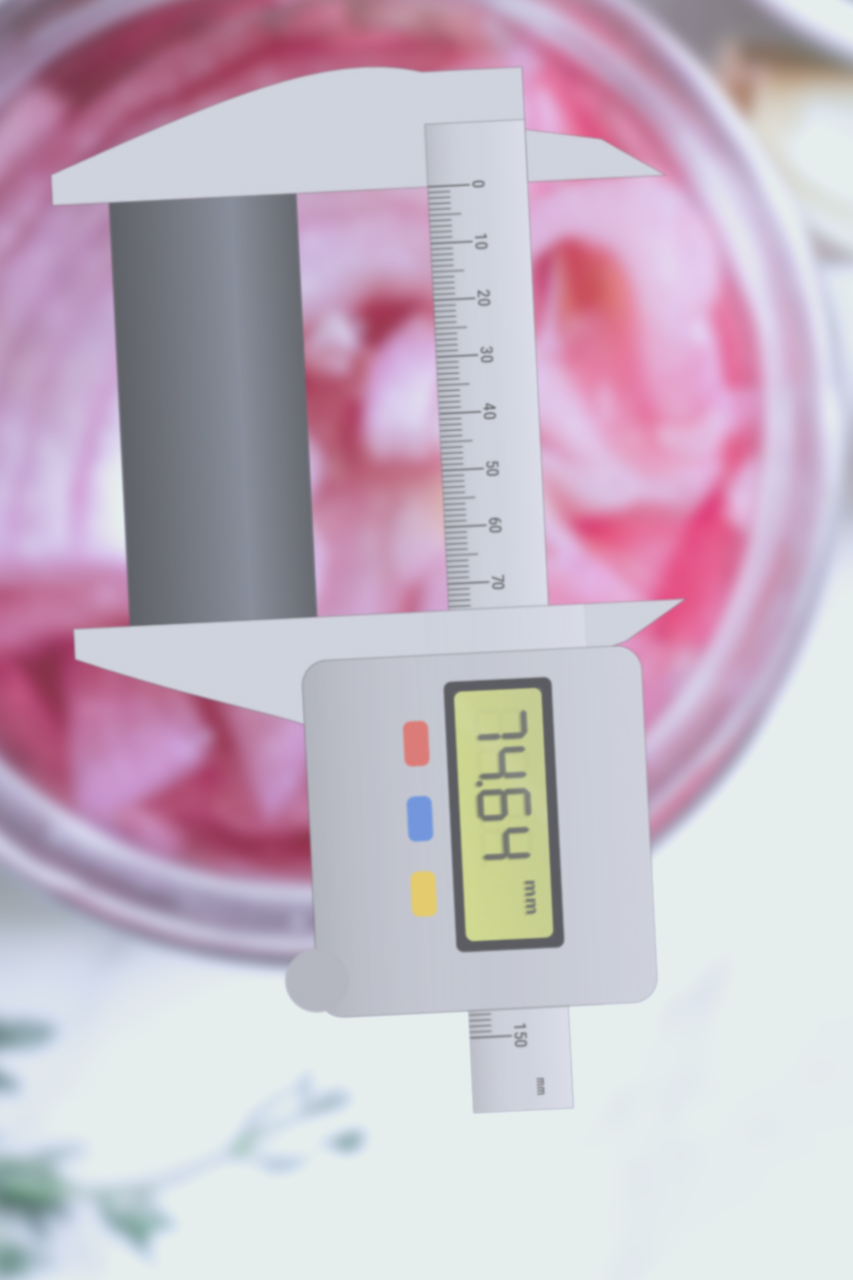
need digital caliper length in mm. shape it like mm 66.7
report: mm 74.64
